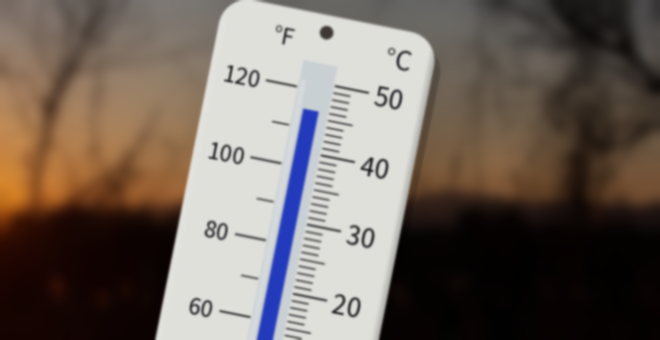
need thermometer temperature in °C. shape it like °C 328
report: °C 46
